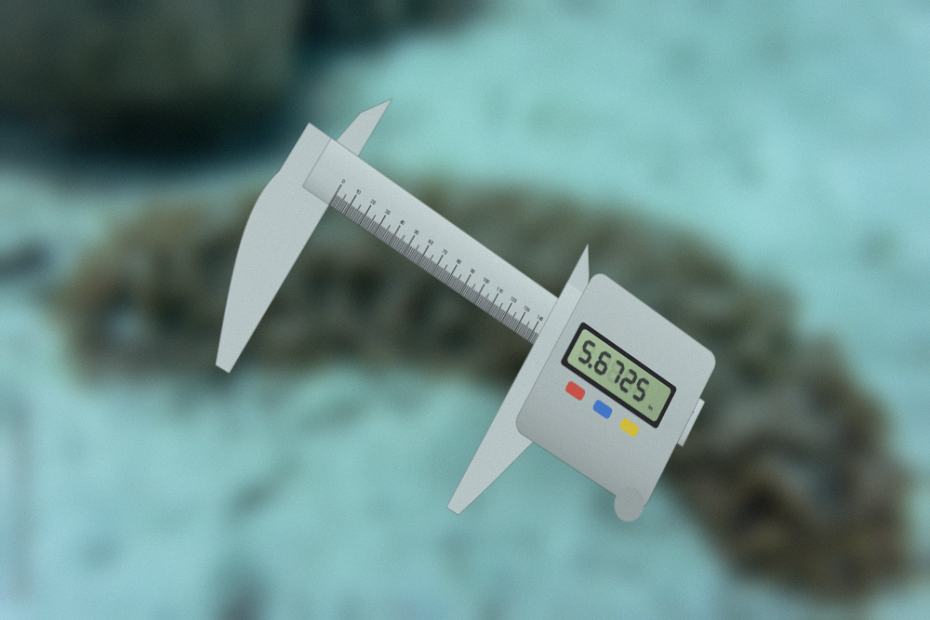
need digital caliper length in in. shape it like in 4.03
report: in 5.6725
